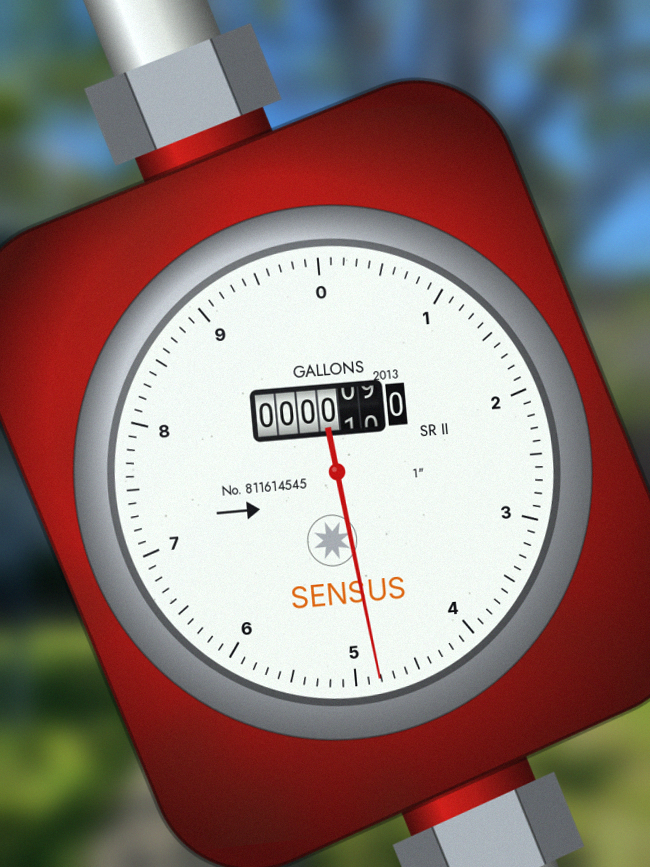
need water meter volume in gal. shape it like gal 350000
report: gal 94.8
